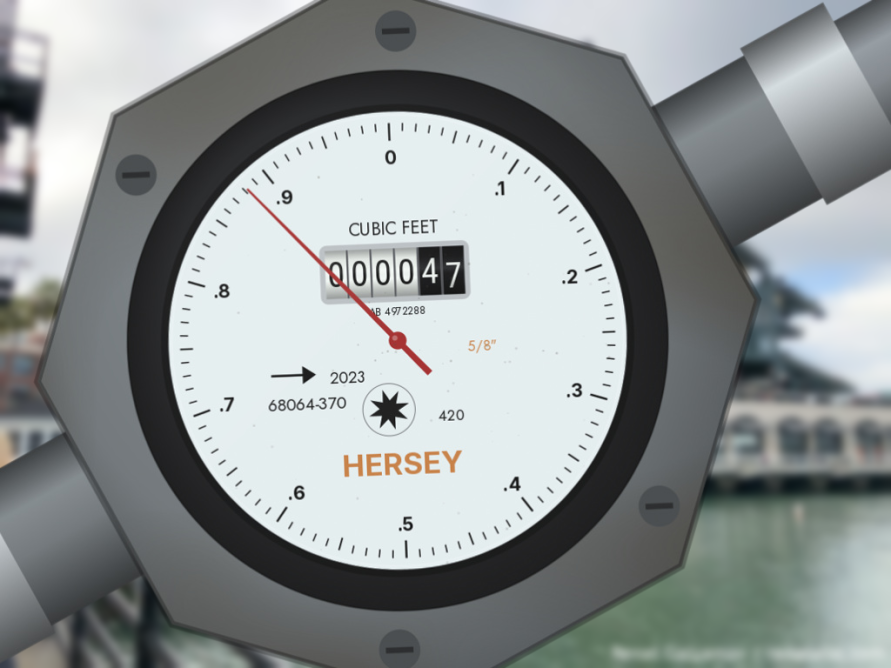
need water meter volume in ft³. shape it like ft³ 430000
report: ft³ 46.88
